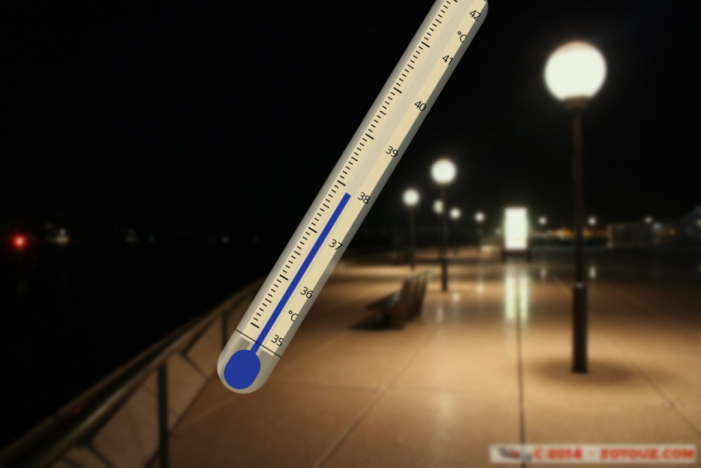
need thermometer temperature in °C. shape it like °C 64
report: °C 37.9
